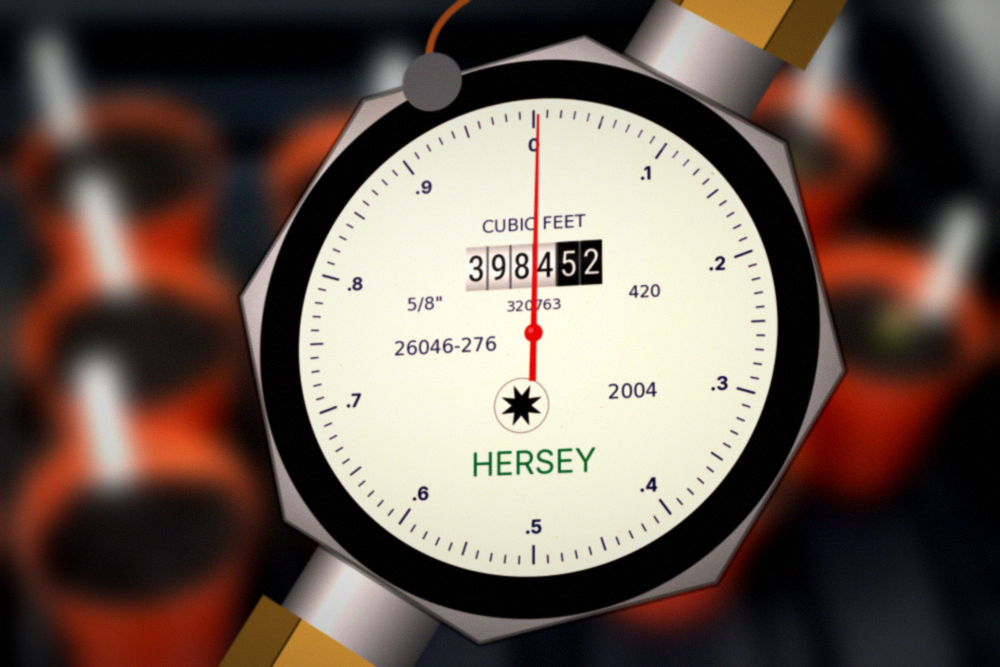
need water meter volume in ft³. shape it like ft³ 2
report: ft³ 398452.00
